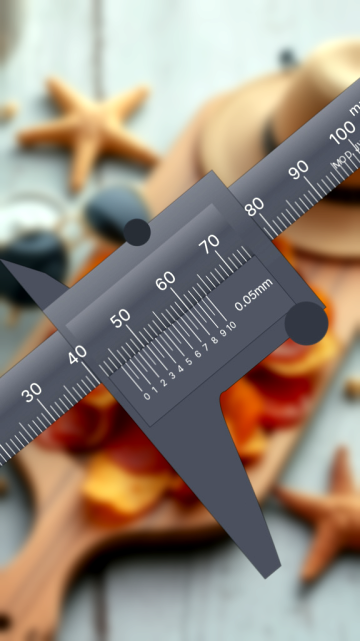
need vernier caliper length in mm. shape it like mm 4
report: mm 44.8
